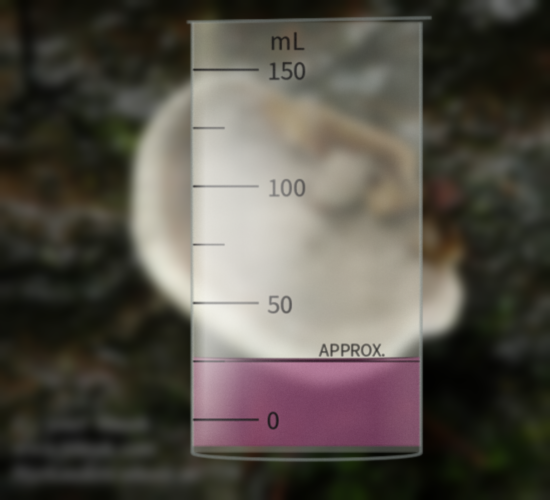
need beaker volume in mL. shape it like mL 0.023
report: mL 25
